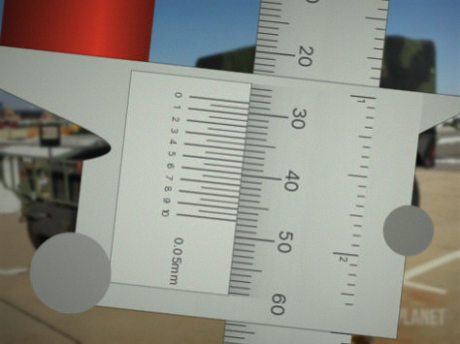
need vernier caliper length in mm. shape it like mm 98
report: mm 28.4
